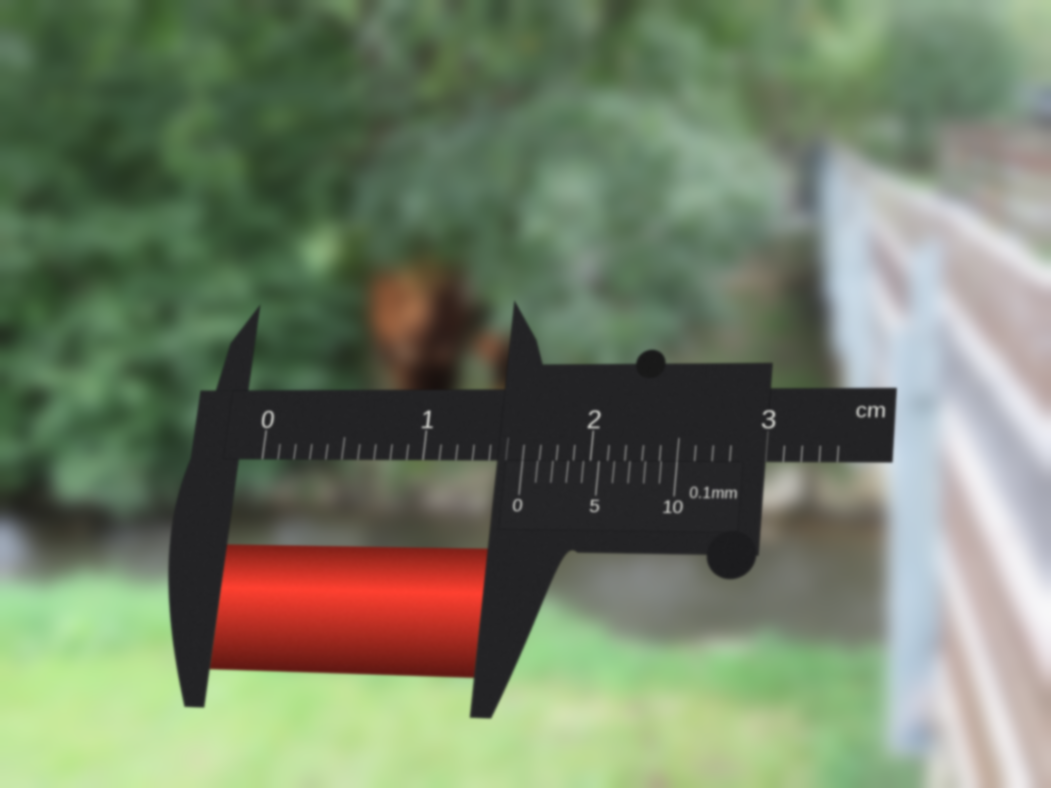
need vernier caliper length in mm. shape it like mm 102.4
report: mm 16.0
